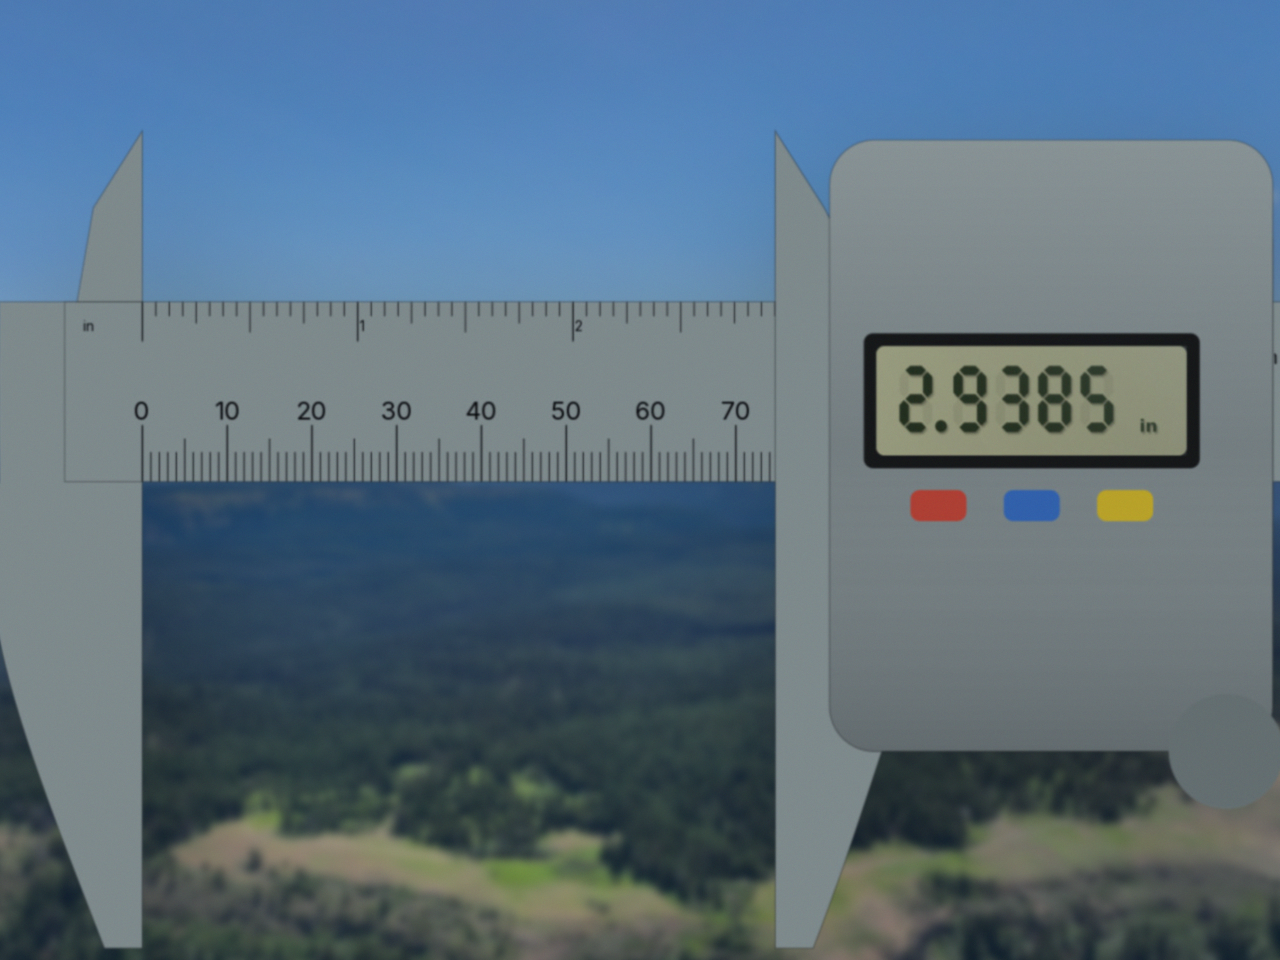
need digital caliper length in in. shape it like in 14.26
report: in 2.9385
